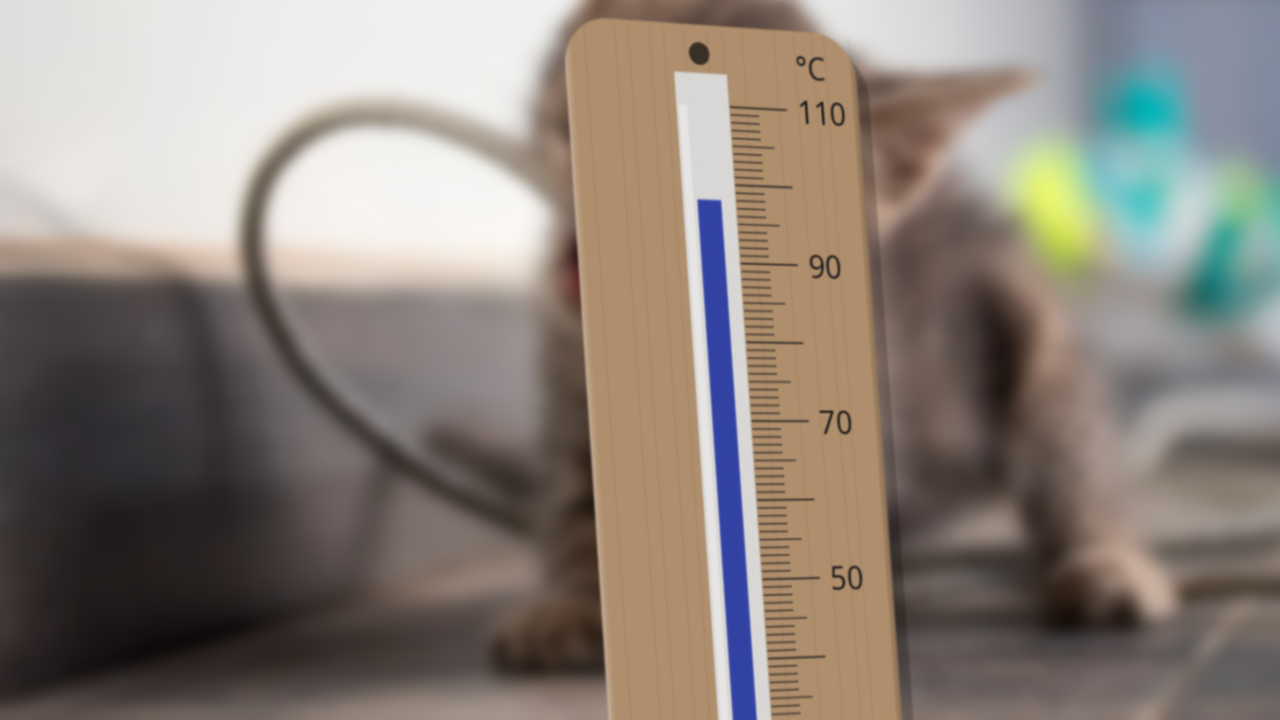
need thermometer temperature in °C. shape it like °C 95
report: °C 98
